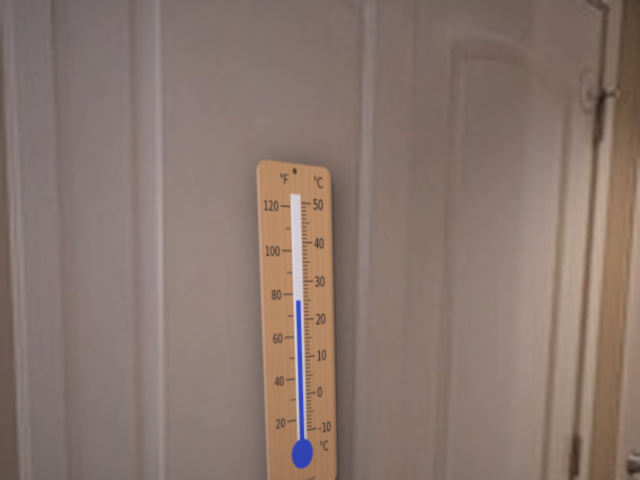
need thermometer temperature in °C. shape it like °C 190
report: °C 25
